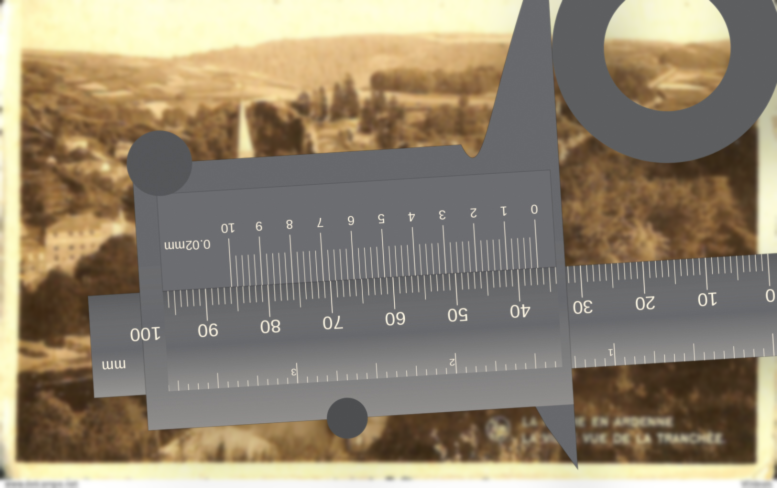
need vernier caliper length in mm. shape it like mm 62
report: mm 36.8
